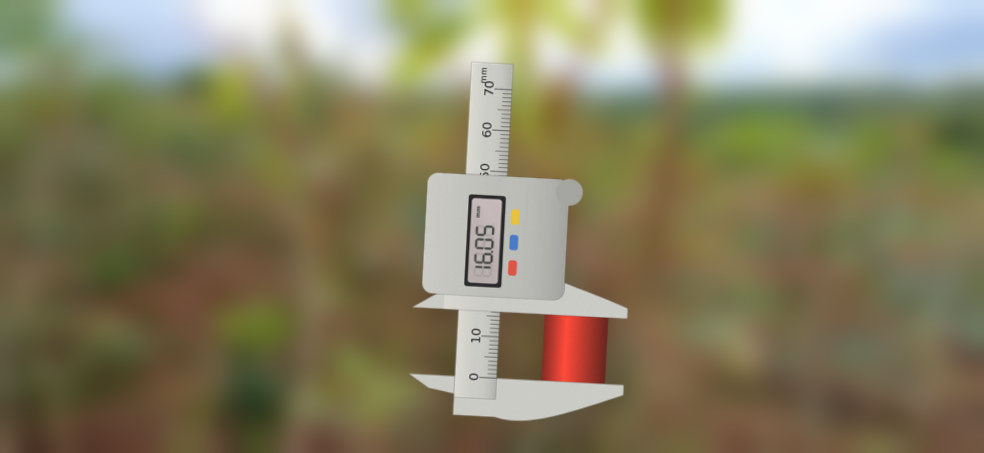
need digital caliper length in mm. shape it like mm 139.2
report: mm 16.05
